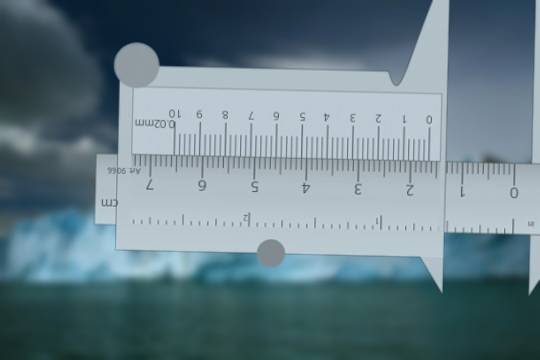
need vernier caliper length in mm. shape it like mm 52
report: mm 16.5
